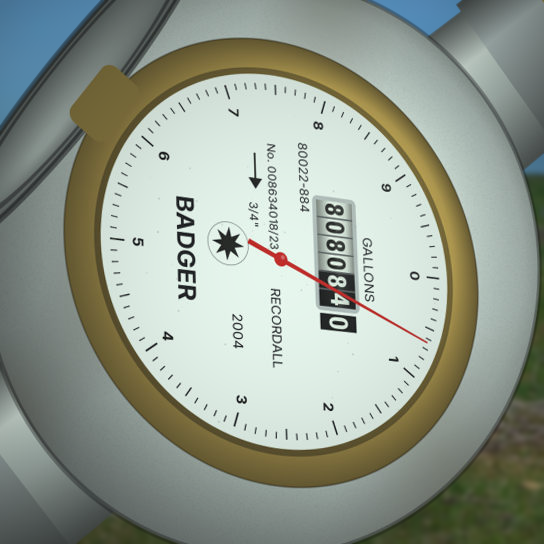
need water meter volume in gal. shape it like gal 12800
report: gal 8080840.6
